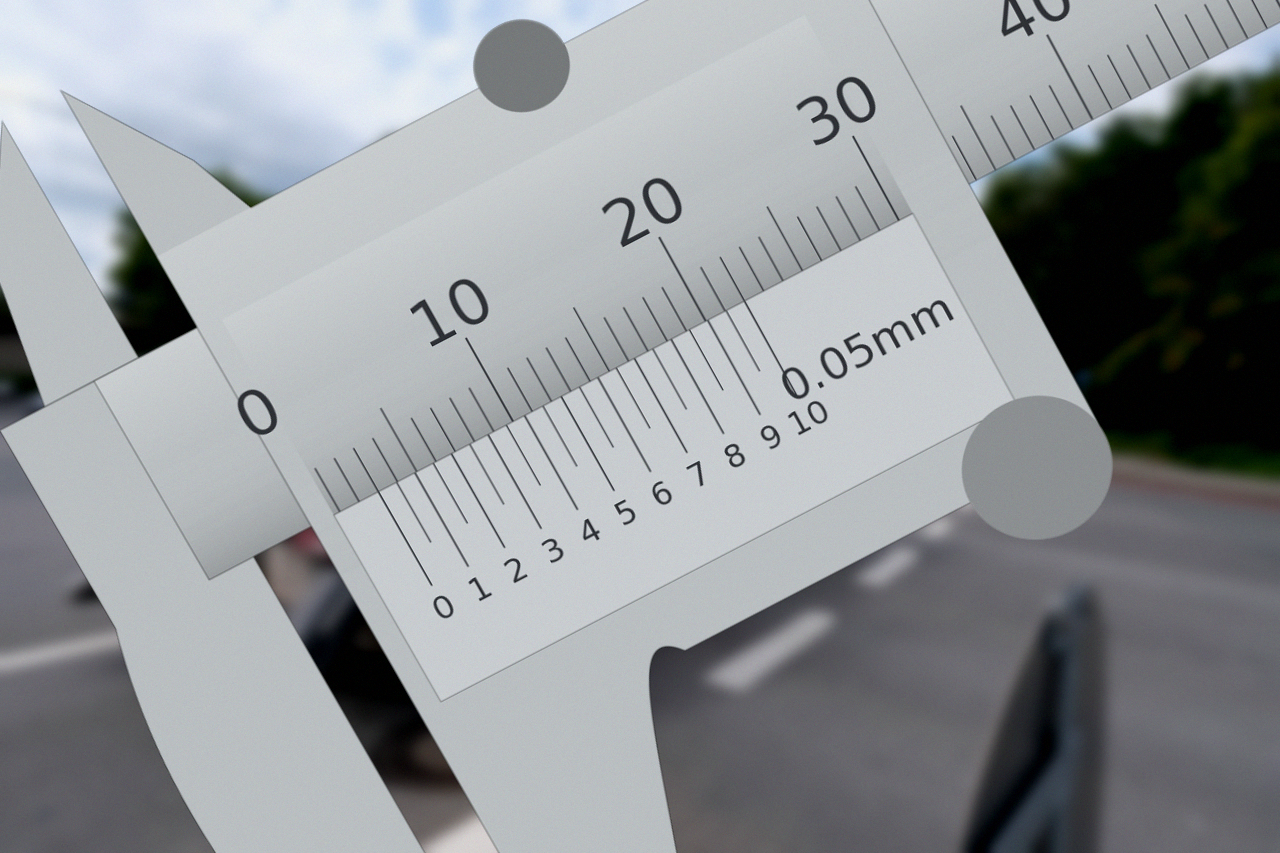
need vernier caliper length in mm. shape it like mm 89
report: mm 3.0
